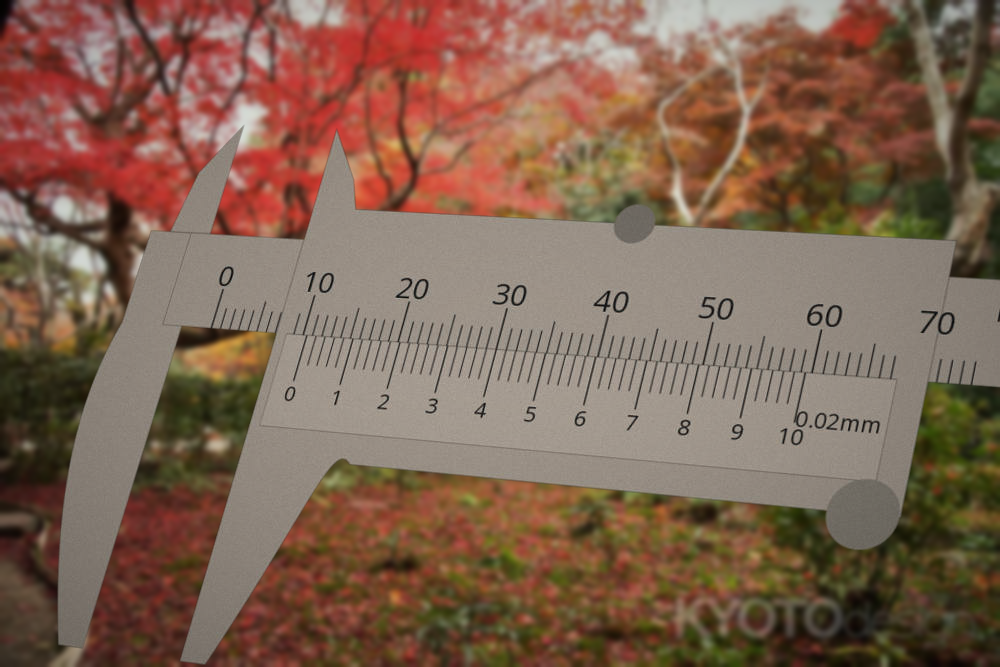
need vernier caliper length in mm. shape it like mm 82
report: mm 10.4
